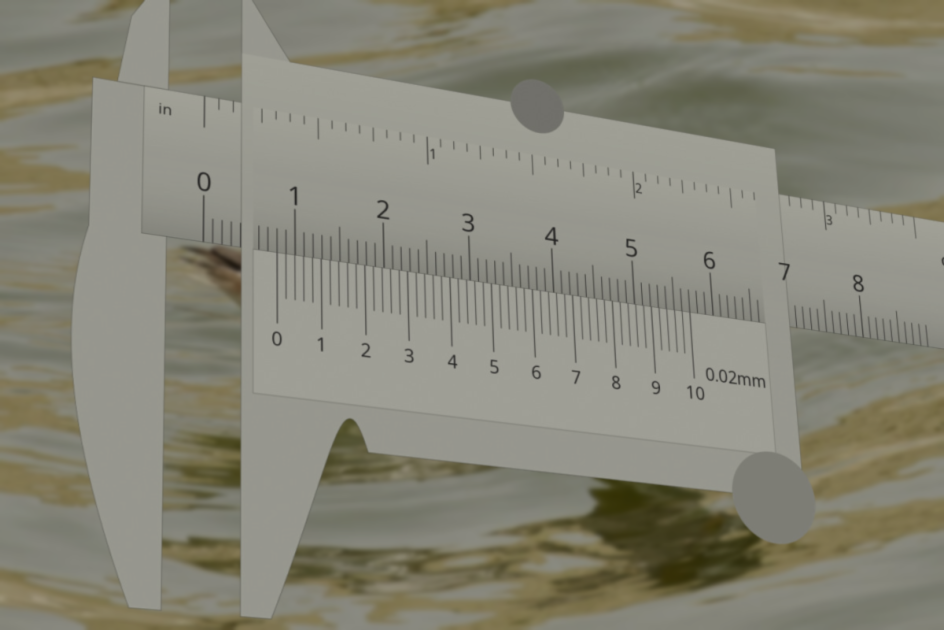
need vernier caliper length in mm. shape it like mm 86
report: mm 8.0
